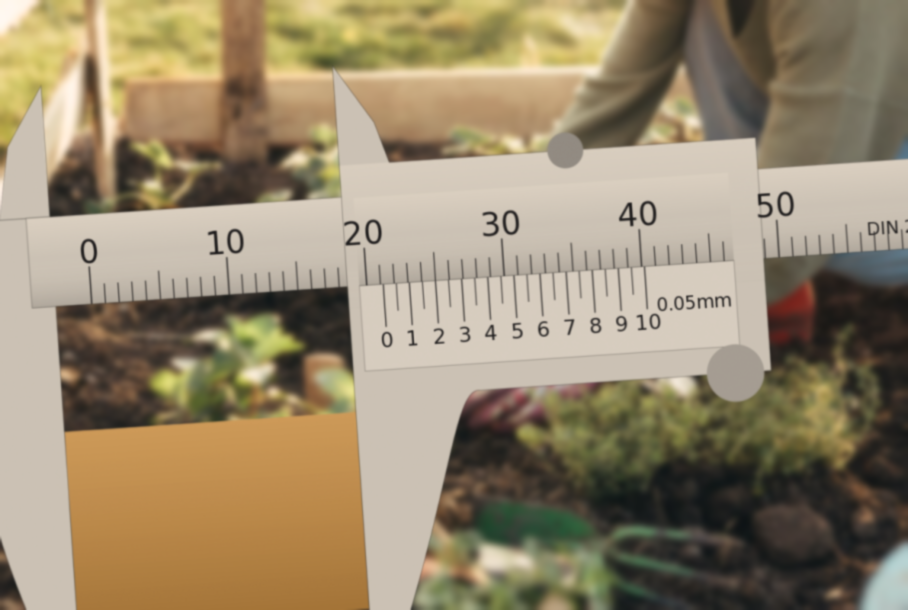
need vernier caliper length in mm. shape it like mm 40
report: mm 21.2
